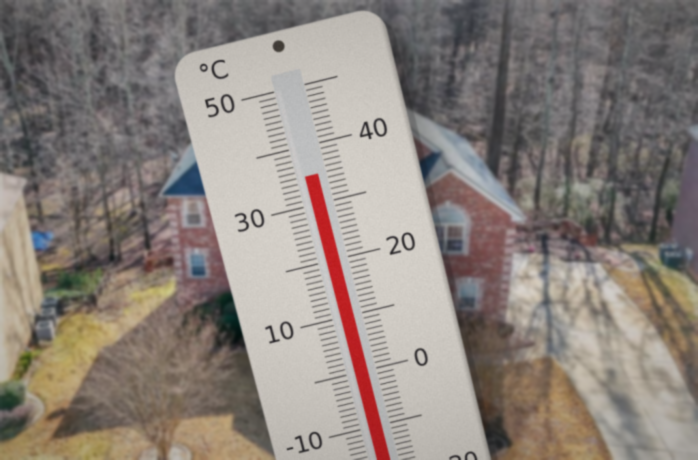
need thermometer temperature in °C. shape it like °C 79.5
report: °C 35
